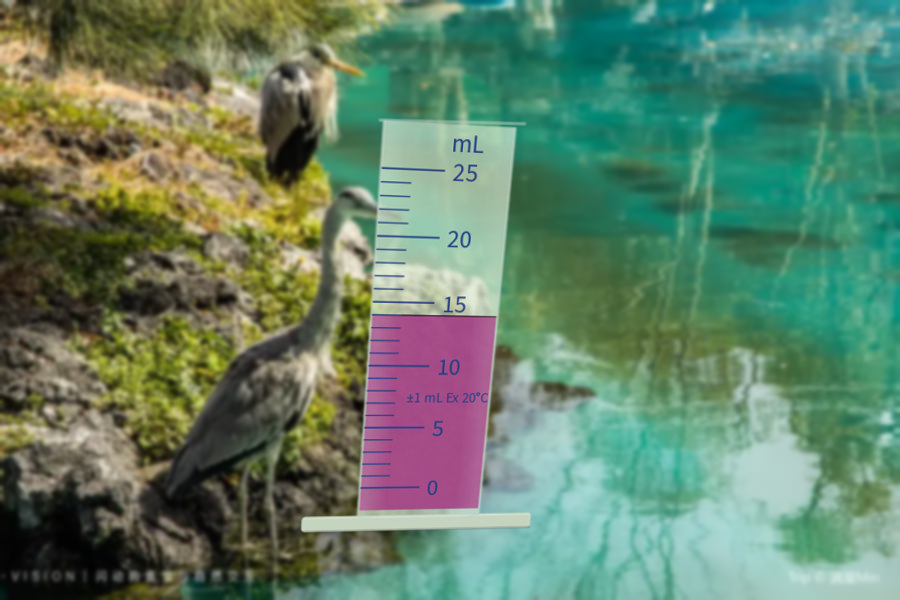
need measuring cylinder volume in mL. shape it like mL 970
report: mL 14
